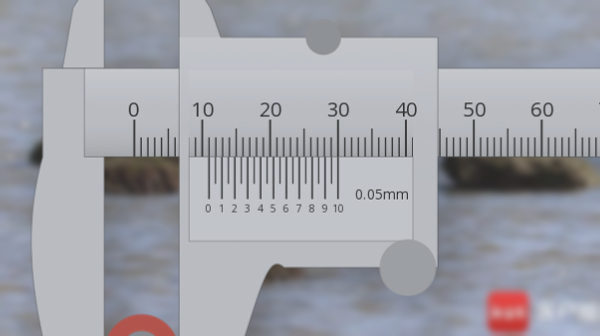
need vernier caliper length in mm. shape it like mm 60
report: mm 11.0
